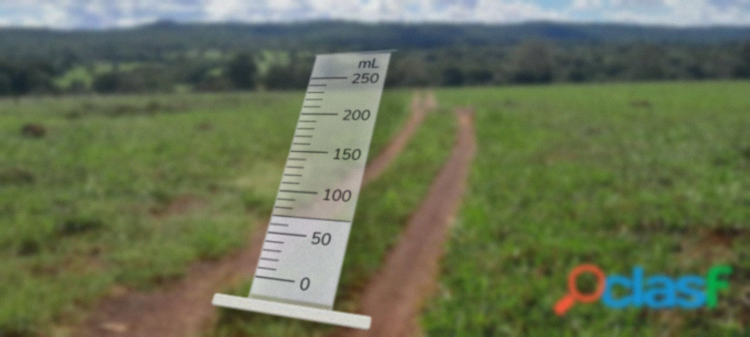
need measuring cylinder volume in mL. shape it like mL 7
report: mL 70
